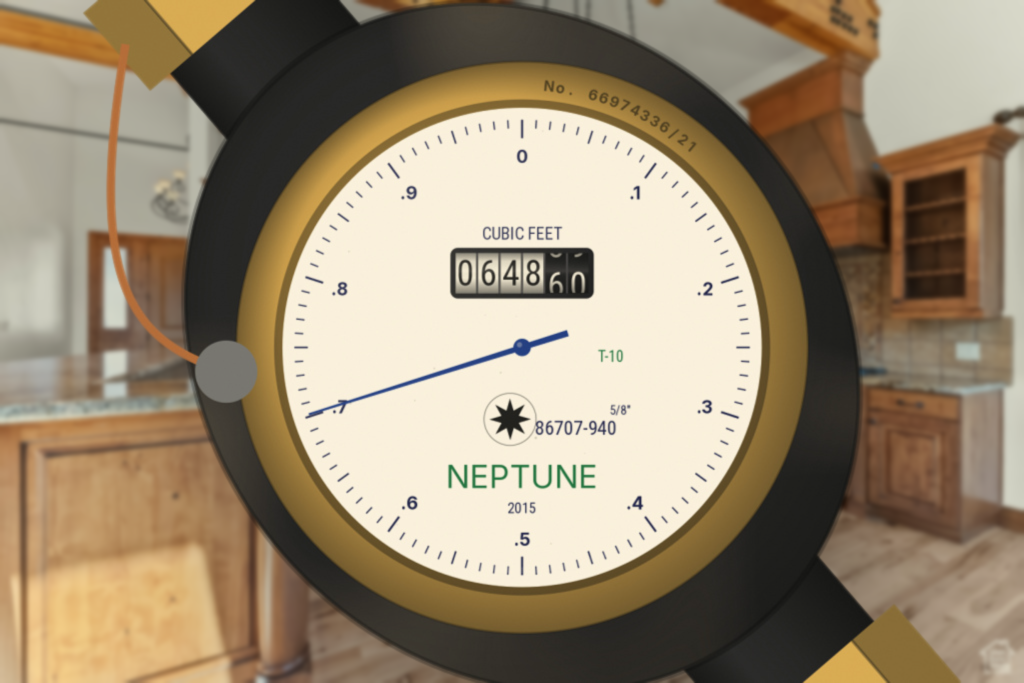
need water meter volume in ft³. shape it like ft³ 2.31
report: ft³ 64859.70
